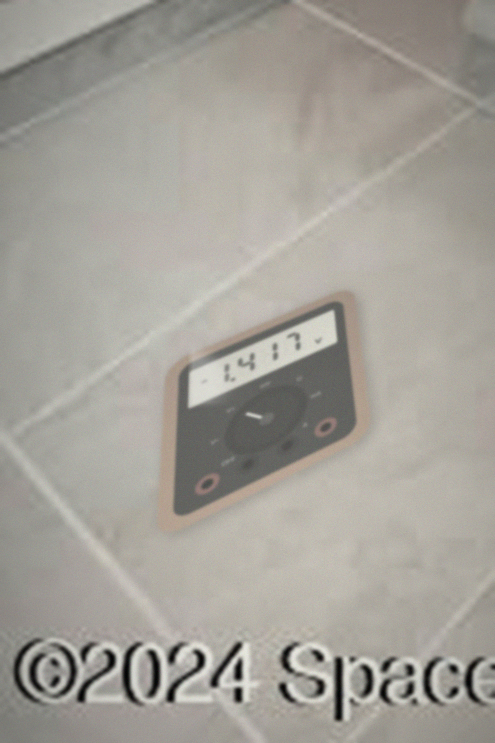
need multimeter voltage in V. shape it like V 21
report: V -1.417
